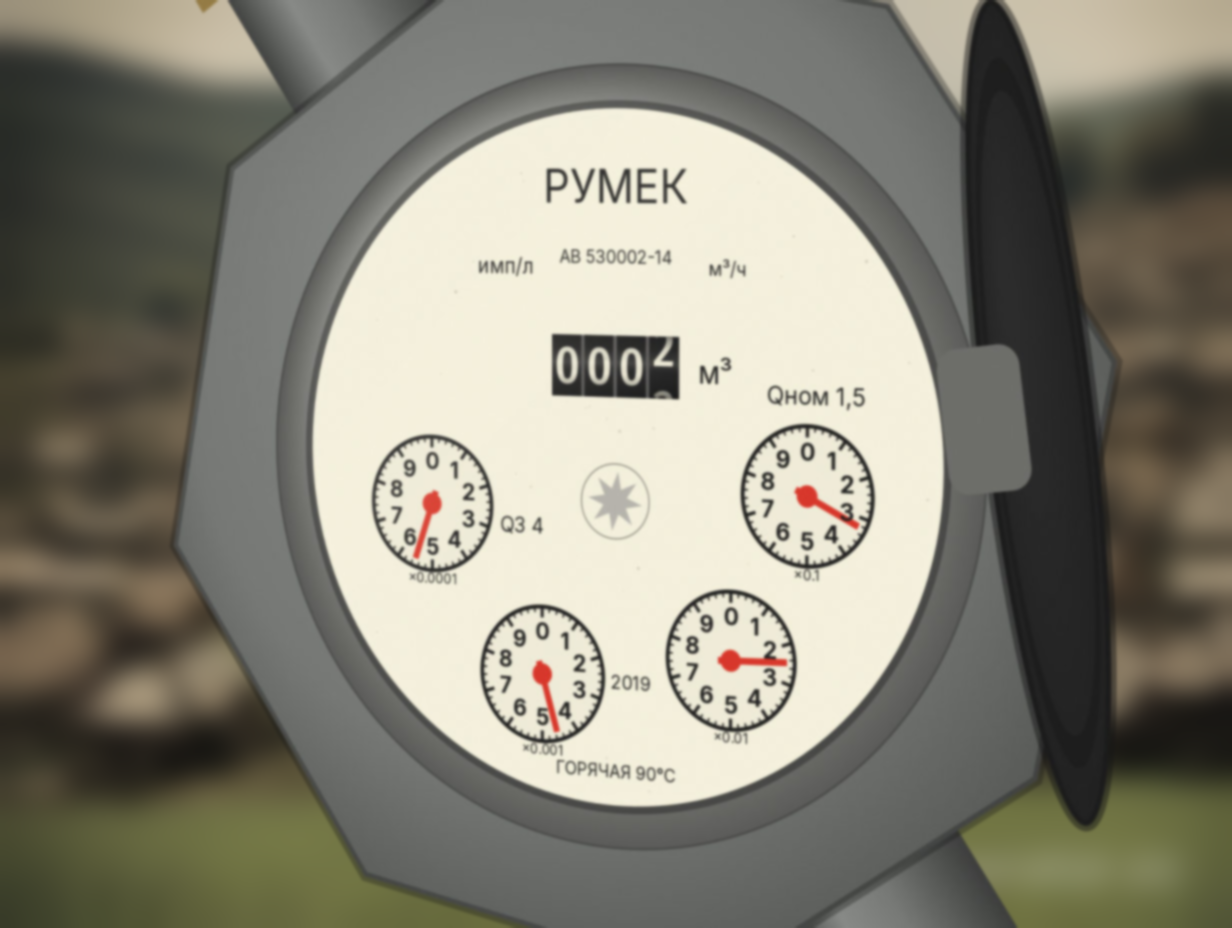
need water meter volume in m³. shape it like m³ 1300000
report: m³ 2.3245
